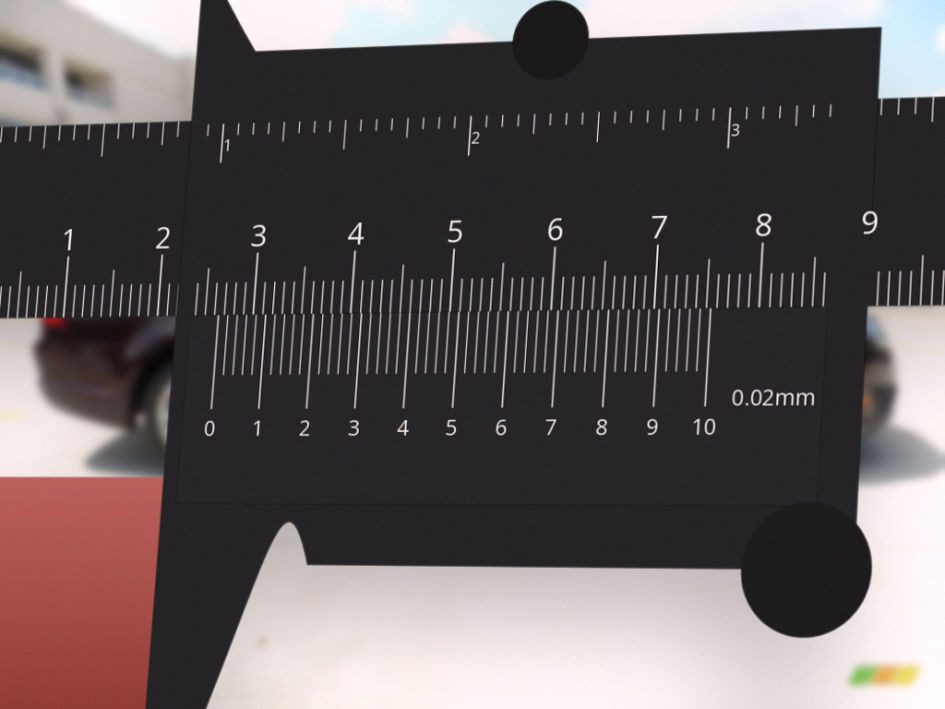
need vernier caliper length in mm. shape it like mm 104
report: mm 26.4
